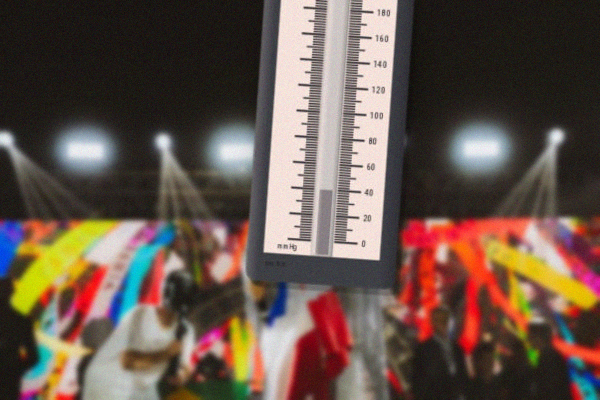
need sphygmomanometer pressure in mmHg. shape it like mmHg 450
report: mmHg 40
